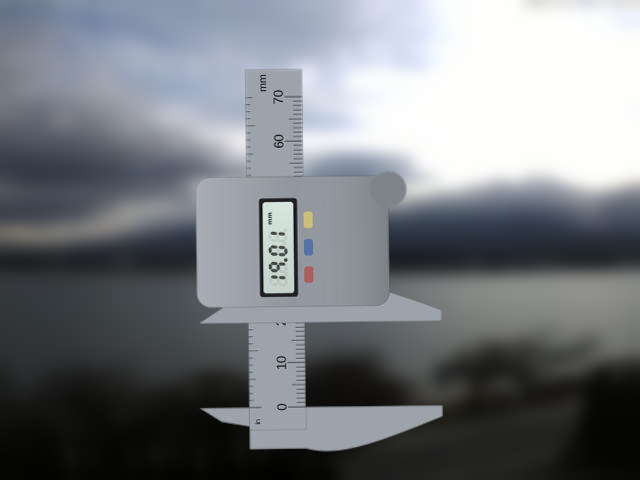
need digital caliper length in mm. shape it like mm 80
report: mm 19.01
